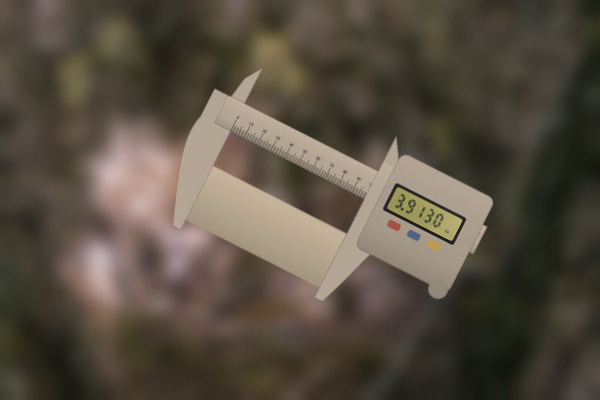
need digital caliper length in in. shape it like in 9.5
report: in 3.9130
